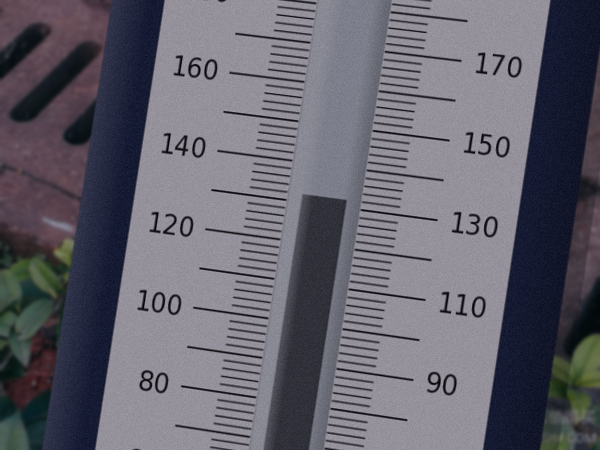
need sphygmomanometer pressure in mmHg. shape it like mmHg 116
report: mmHg 132
